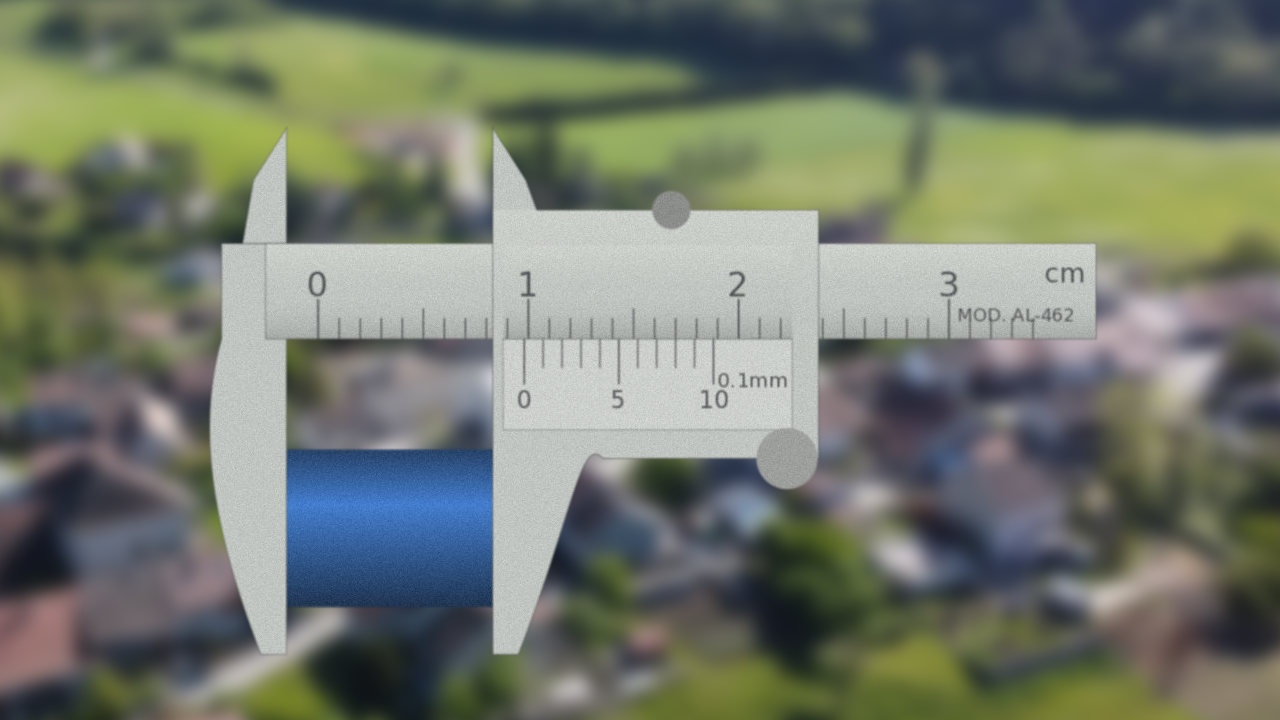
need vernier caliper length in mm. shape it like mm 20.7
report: mm 9.8
